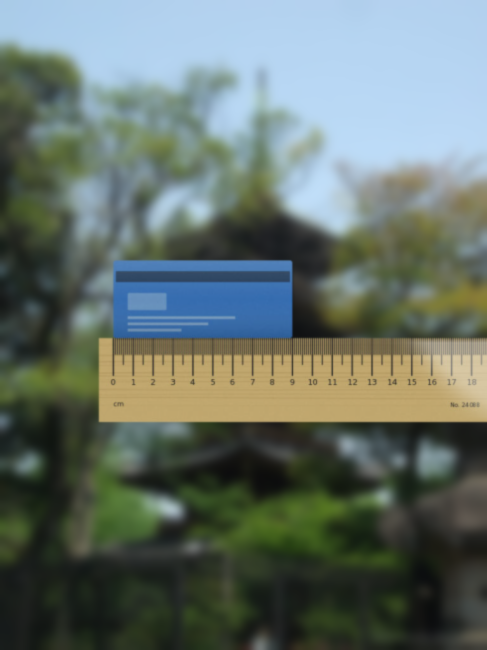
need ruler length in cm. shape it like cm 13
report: cm 9
